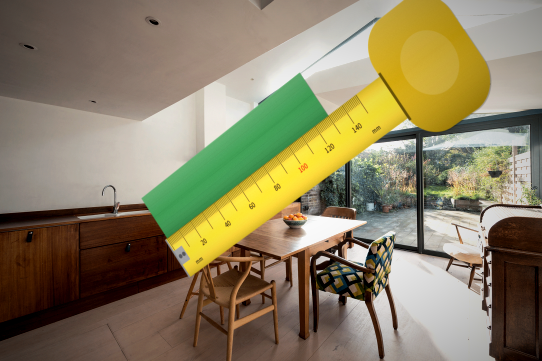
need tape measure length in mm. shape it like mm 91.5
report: mm 130
